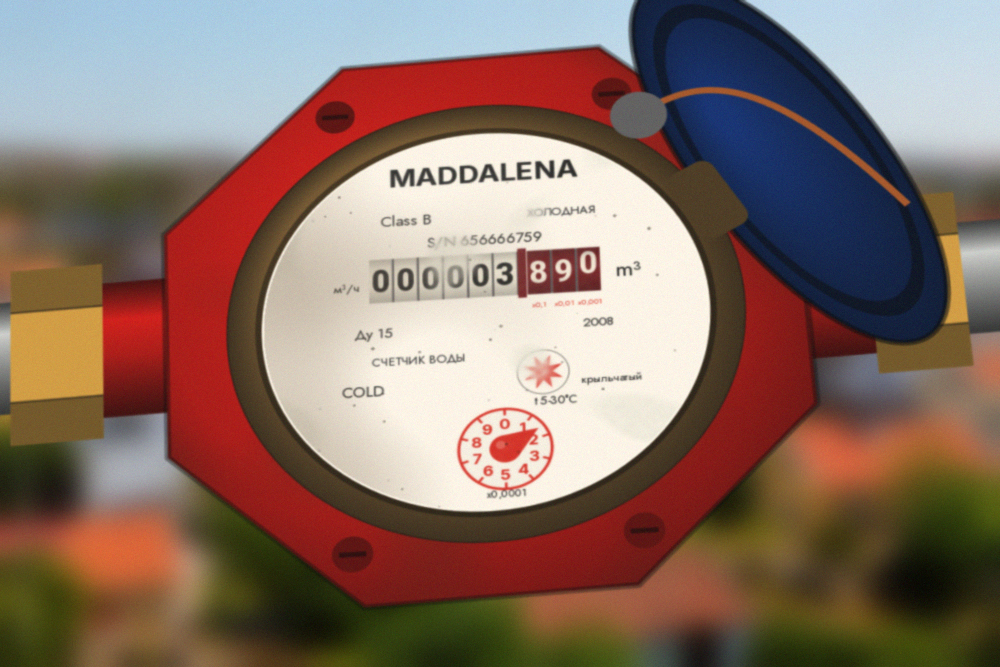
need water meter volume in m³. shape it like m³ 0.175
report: m³ 3.8901
